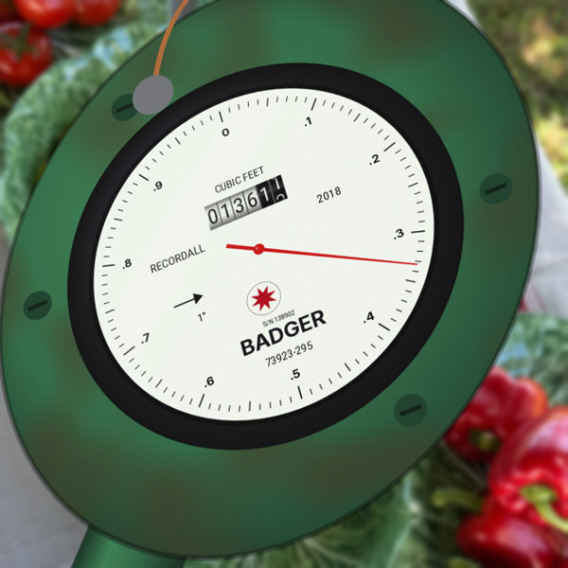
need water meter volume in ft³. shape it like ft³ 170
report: ft³ 13611.33
